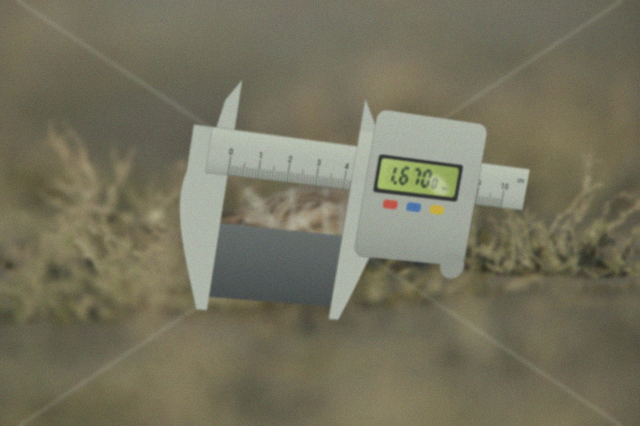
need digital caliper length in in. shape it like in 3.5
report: in 1.6700
